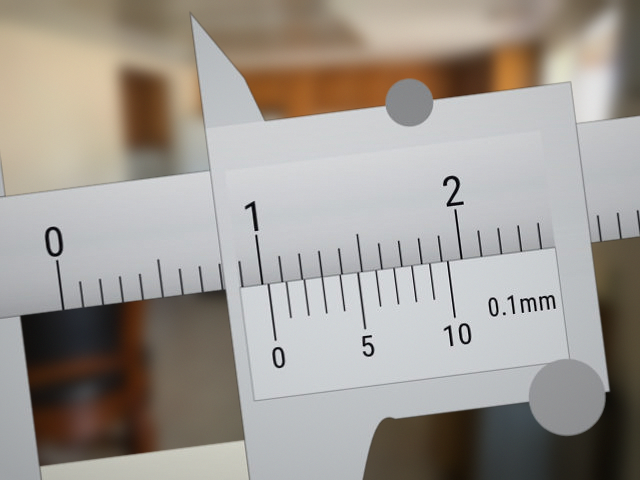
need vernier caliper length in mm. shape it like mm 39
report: mm 10.3
